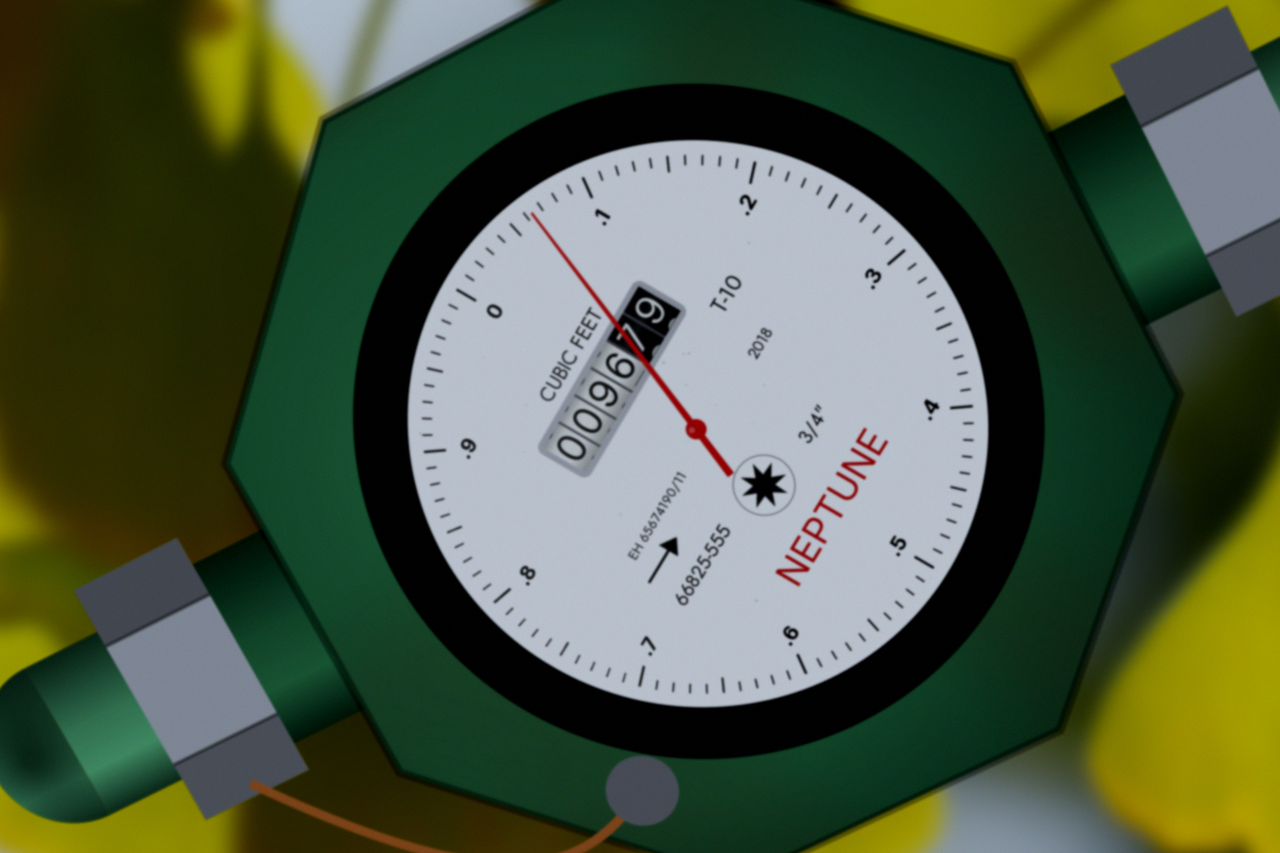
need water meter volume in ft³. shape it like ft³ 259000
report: ft³ 9679.06
